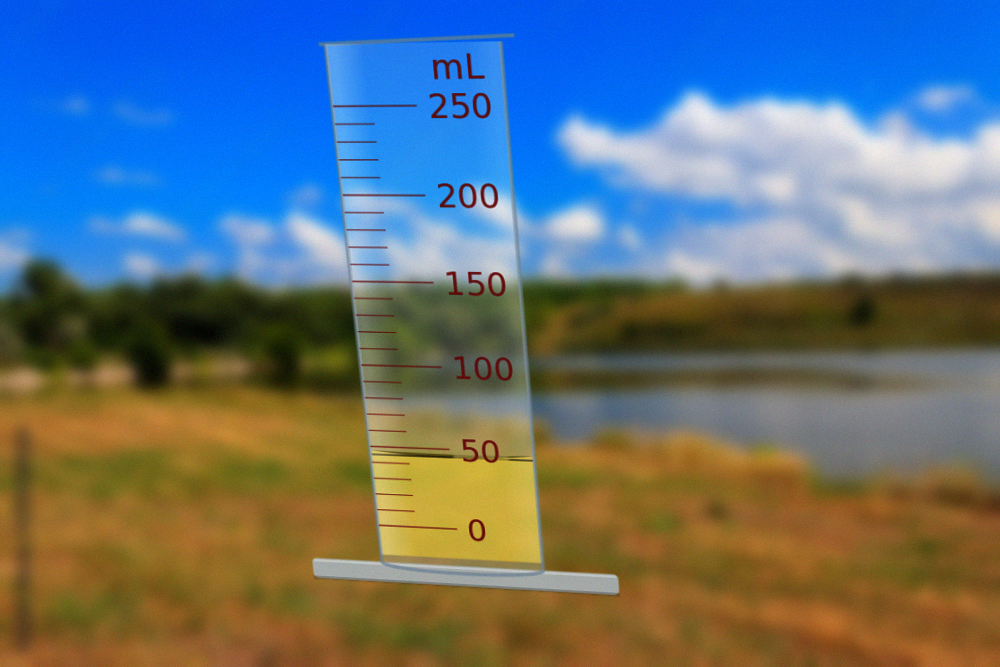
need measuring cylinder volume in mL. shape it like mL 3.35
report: mL 45
